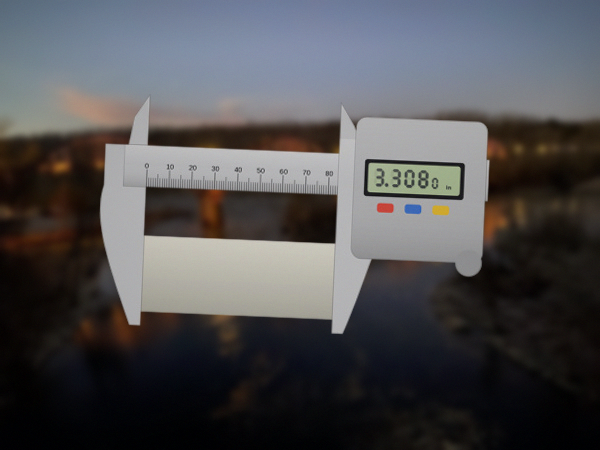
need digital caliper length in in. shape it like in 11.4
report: in 3.3080
